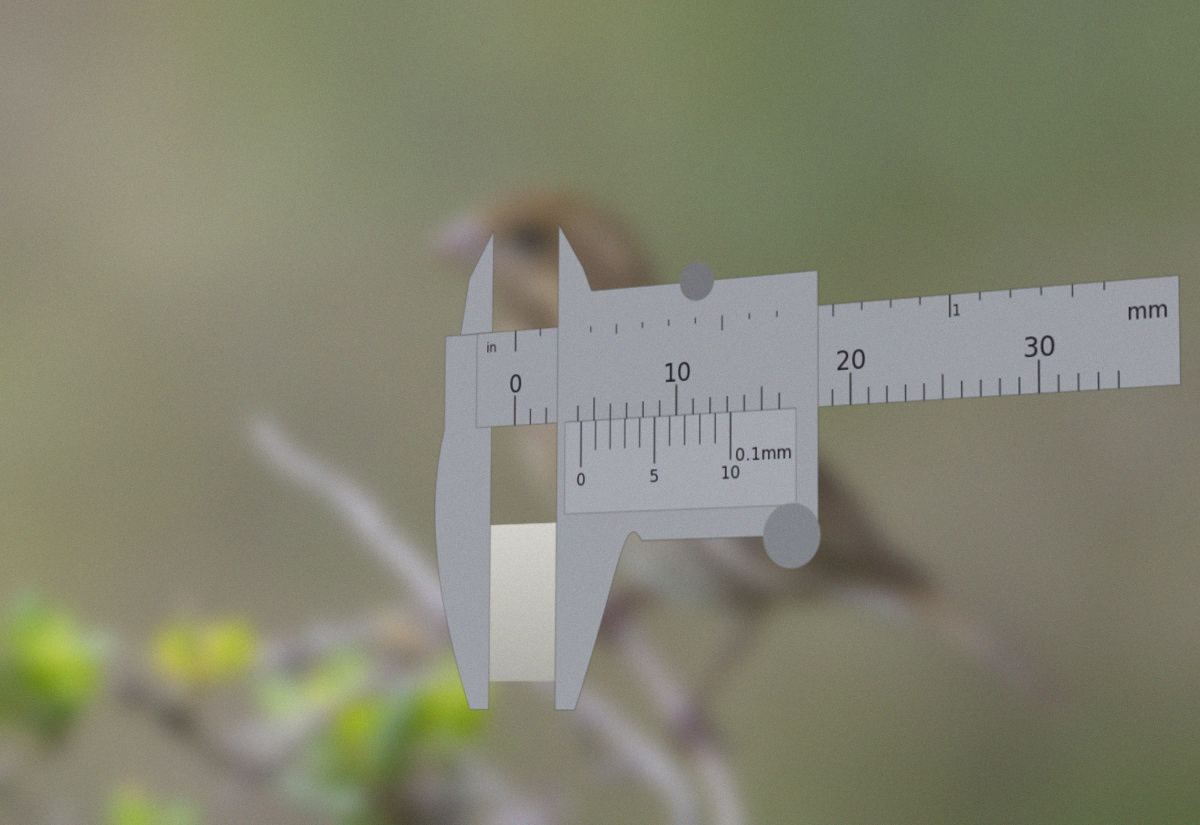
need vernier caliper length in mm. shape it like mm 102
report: mm 4.2
